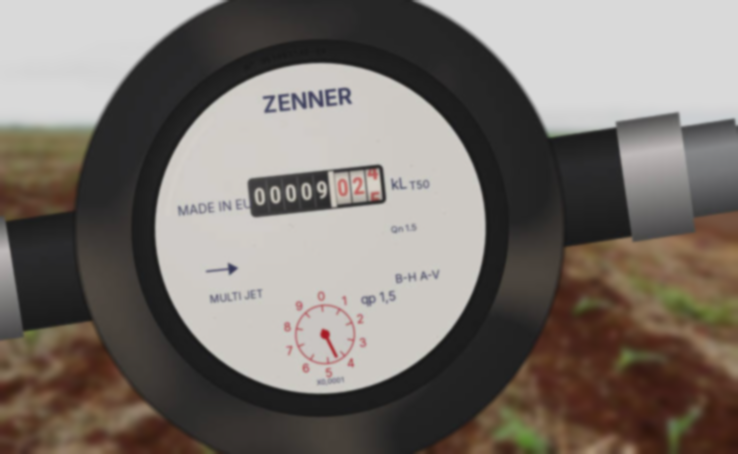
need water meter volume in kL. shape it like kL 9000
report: kL 9.0244
